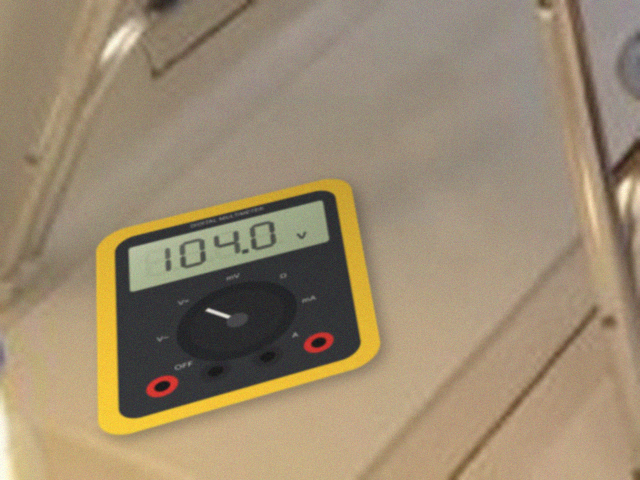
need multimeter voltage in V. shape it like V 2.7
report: V 104.0
